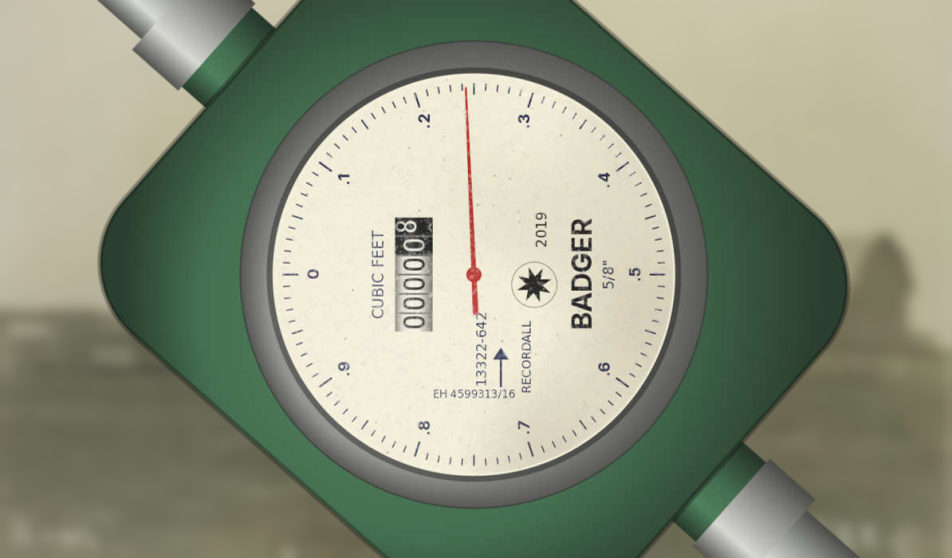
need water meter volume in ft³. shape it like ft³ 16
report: ft³ 8.24
